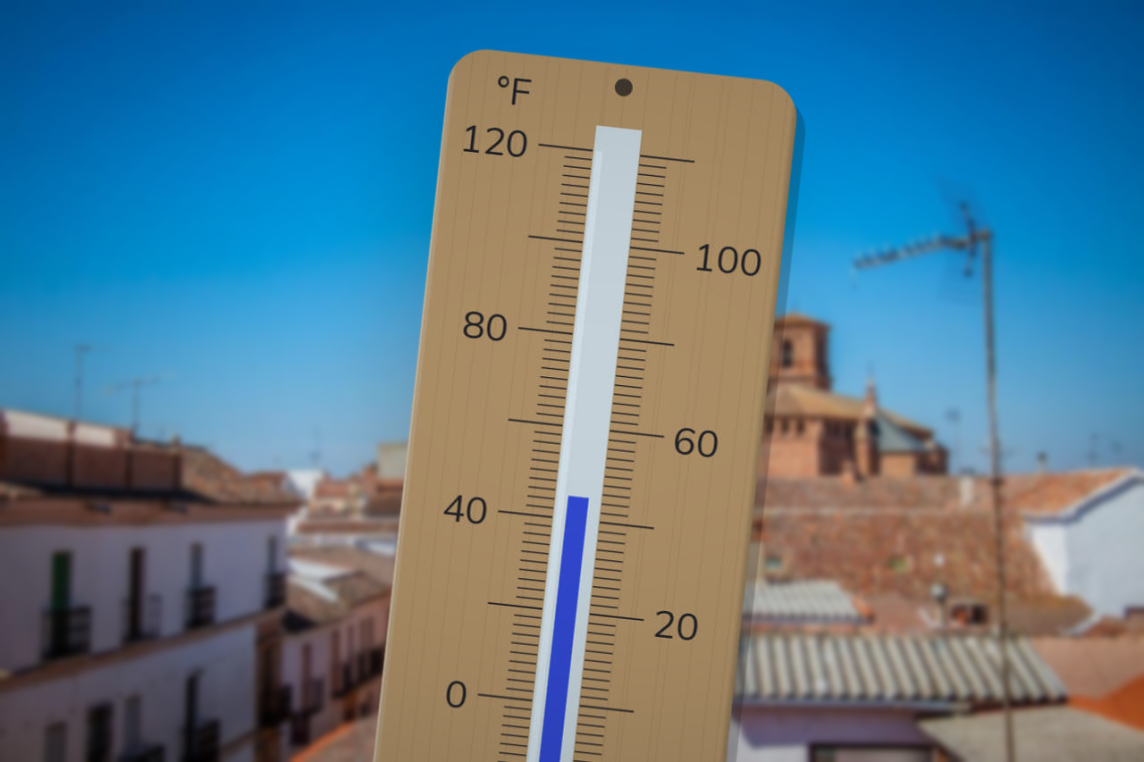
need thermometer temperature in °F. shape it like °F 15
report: °F 45
